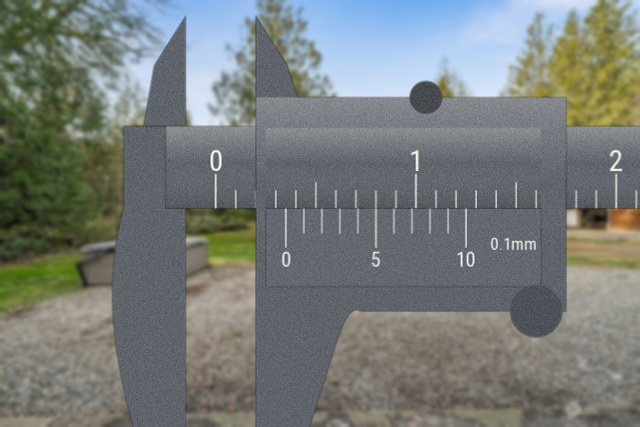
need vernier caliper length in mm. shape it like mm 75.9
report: mm 3.5
